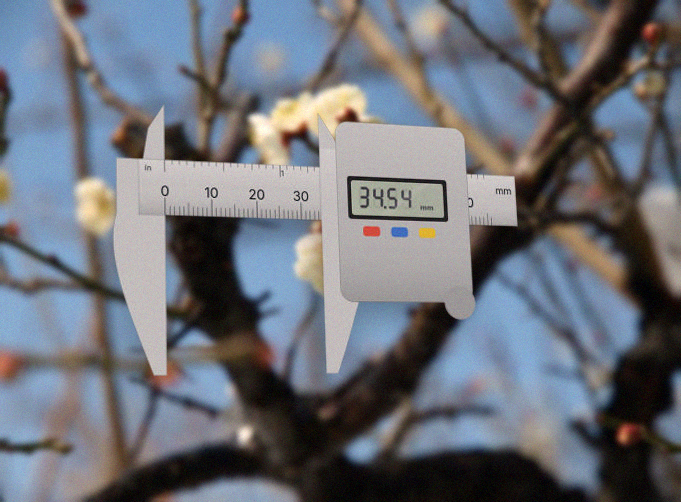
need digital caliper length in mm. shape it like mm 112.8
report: mm 34.54
